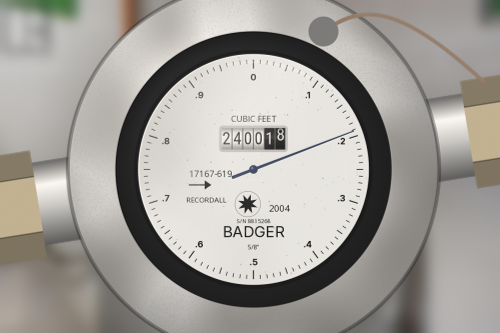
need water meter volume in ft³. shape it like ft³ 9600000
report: ft³ 240018.19
